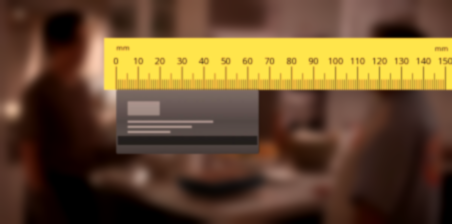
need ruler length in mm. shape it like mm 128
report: mm 65
